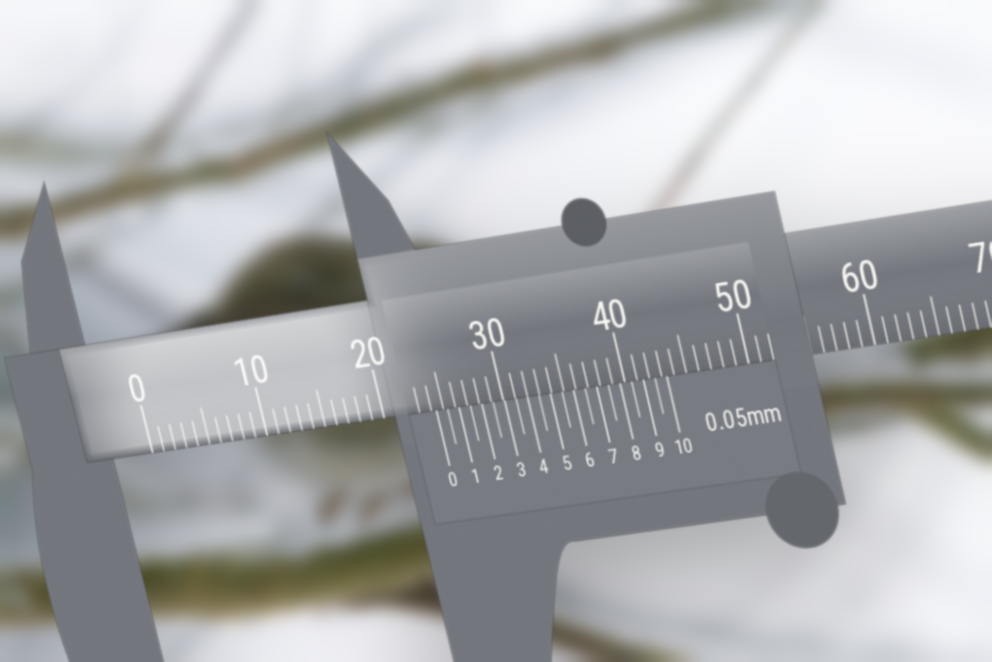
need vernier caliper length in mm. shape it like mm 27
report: mm 24.4
